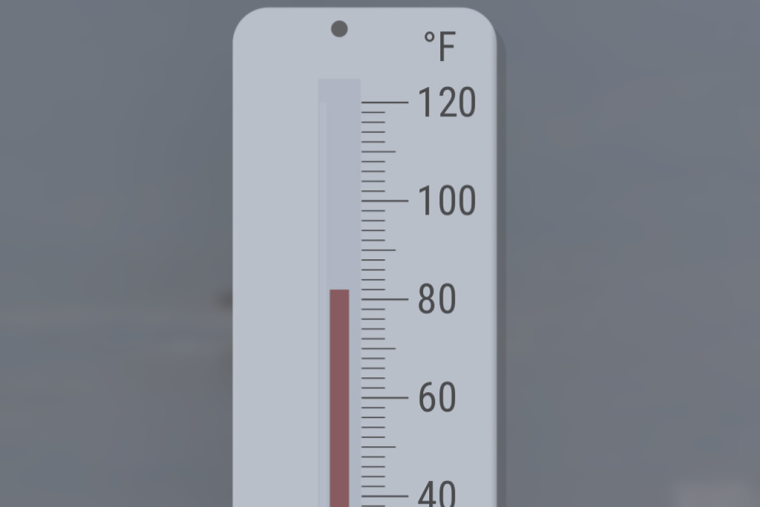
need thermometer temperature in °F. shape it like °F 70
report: °F 82
